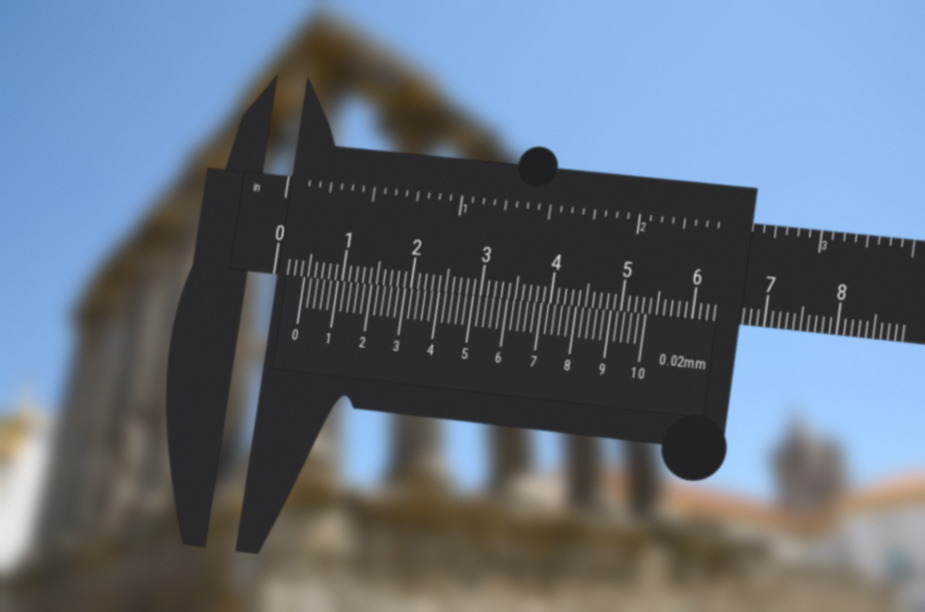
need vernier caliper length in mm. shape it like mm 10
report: mm 4.5
